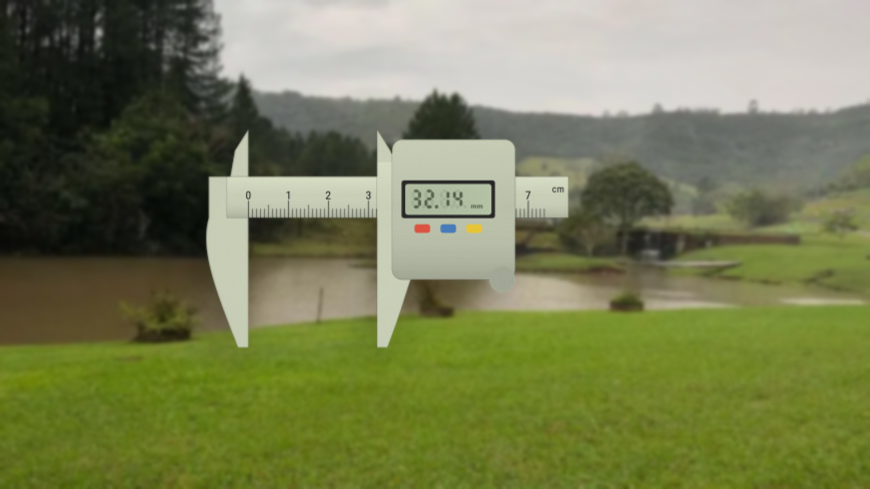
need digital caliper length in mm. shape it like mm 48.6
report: mm 32.14
